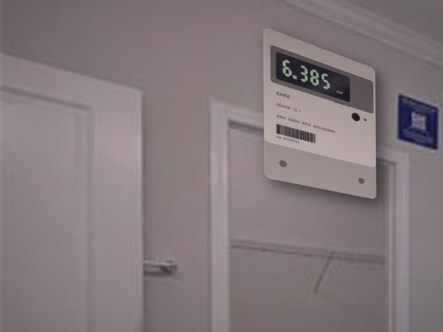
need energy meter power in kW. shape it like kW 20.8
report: kW 6.385
